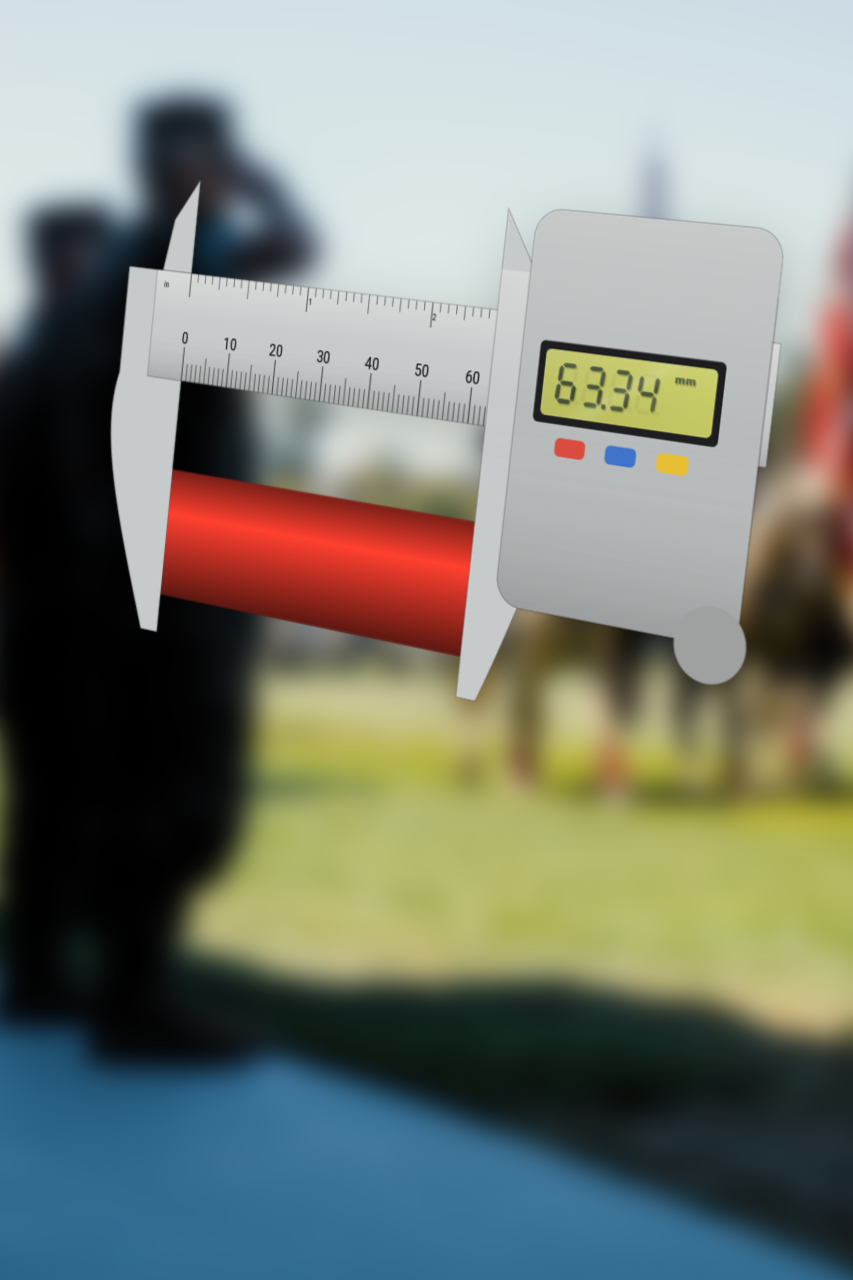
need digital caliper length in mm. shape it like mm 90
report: mm 63.34
